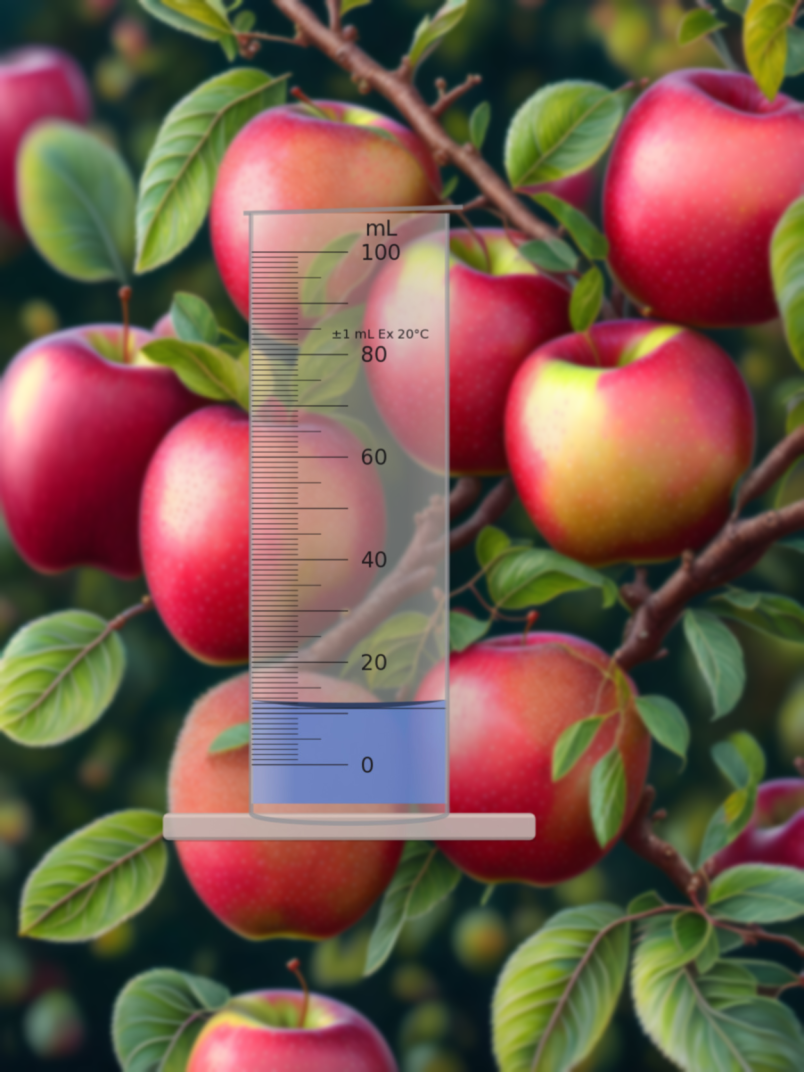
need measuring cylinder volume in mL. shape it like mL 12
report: mL 11
